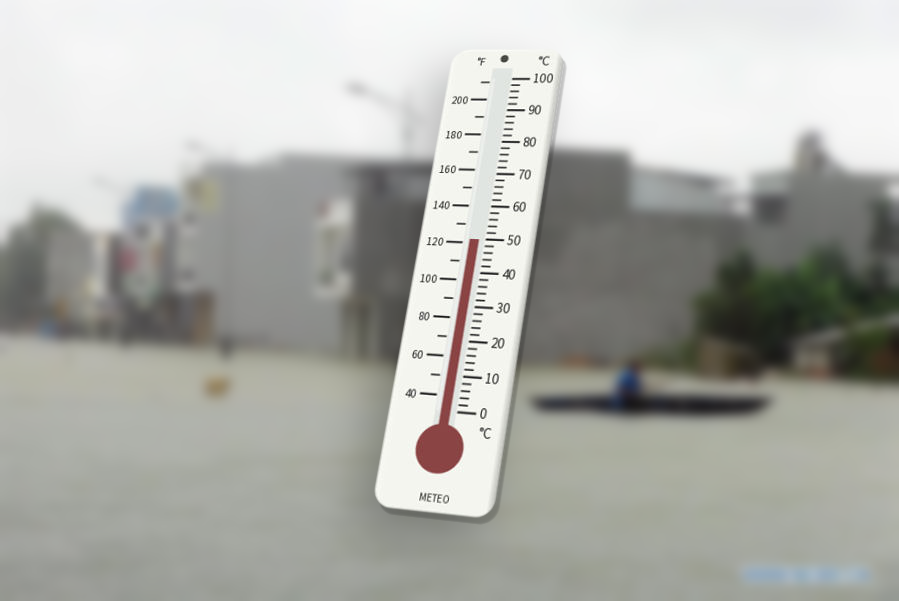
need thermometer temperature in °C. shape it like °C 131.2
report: °C 50
